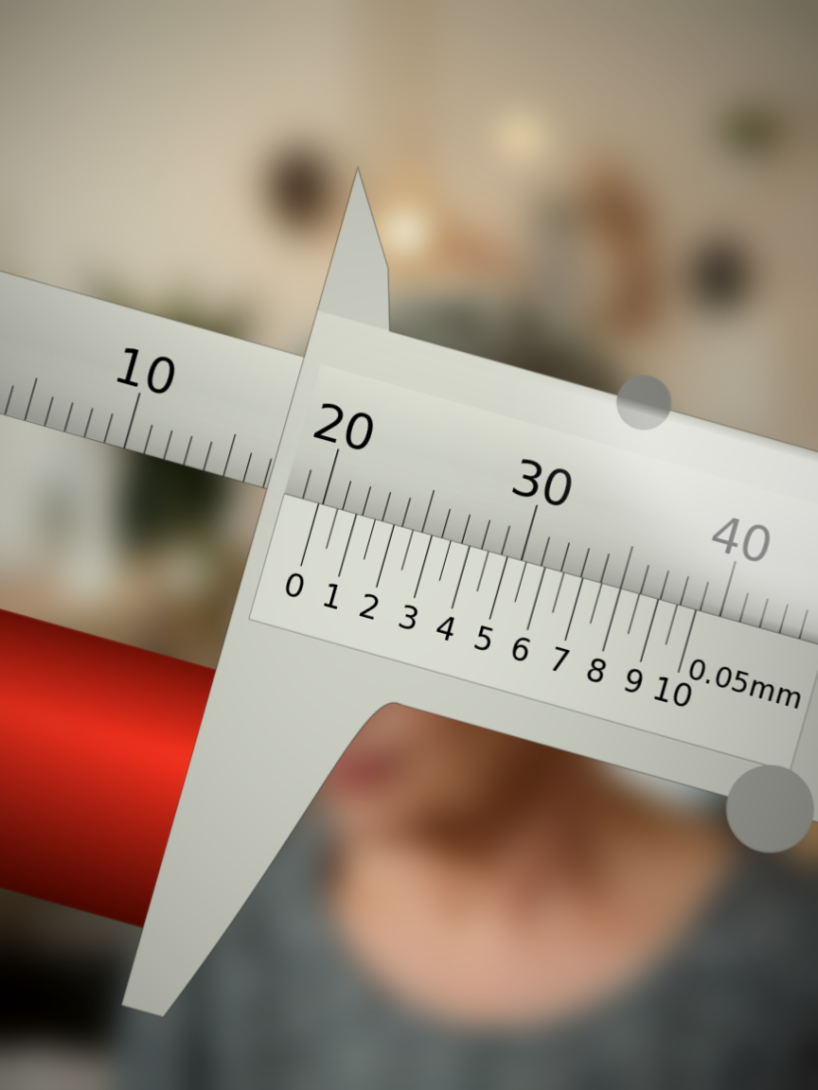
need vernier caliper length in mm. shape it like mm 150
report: mm 19.8
